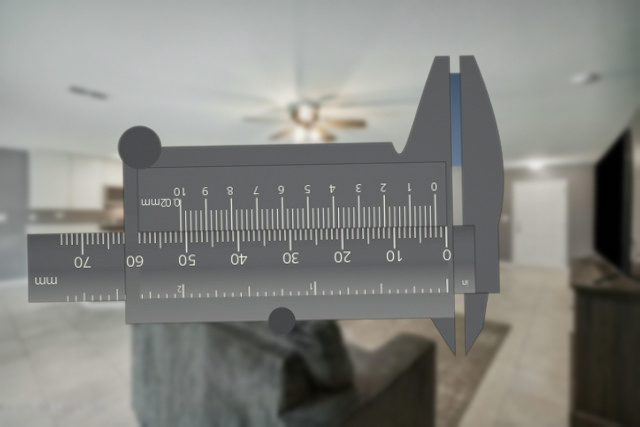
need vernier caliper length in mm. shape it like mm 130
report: mm 2.0
